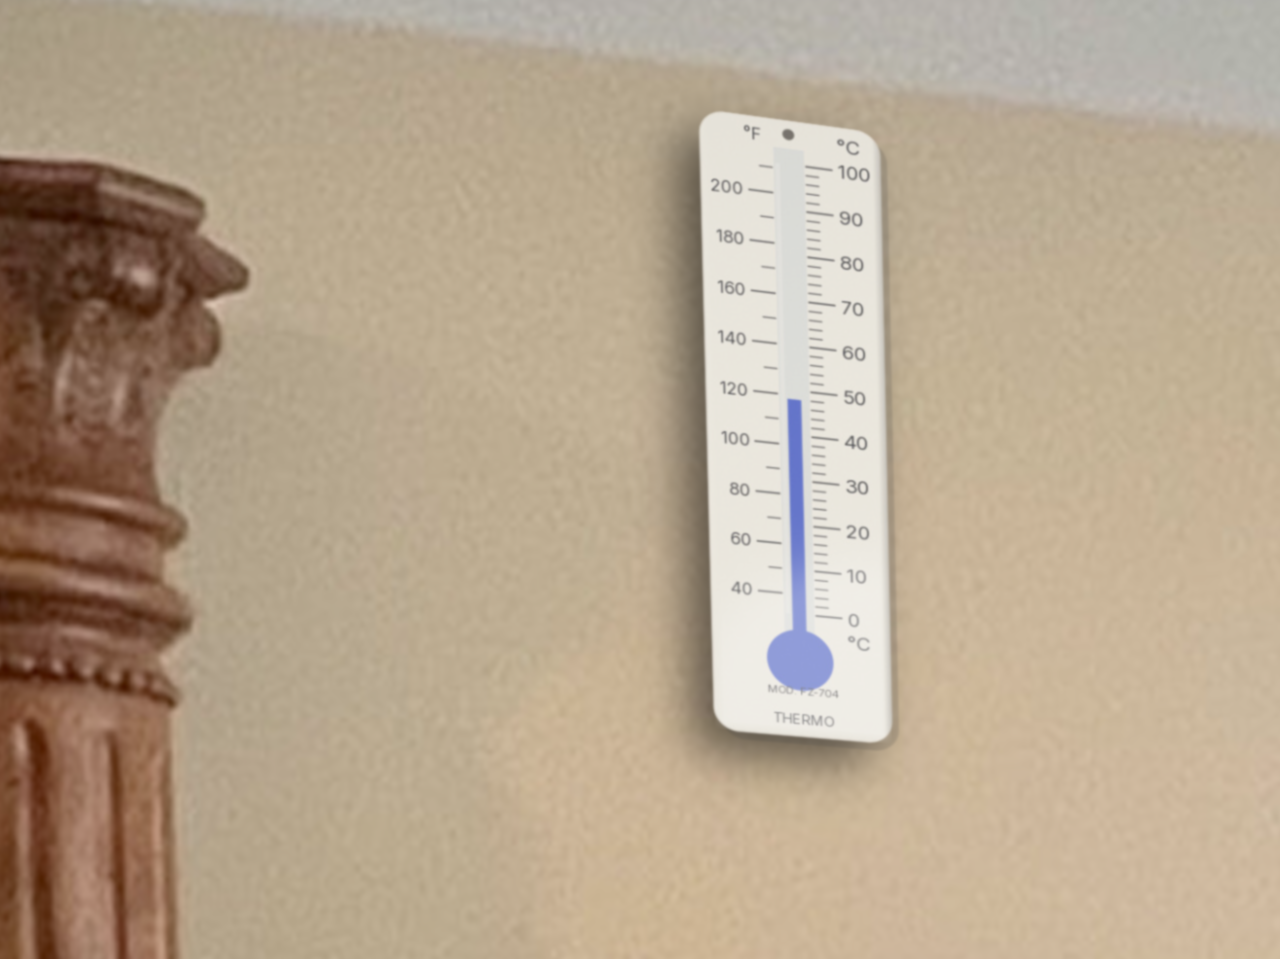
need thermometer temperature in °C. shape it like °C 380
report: °C 48
